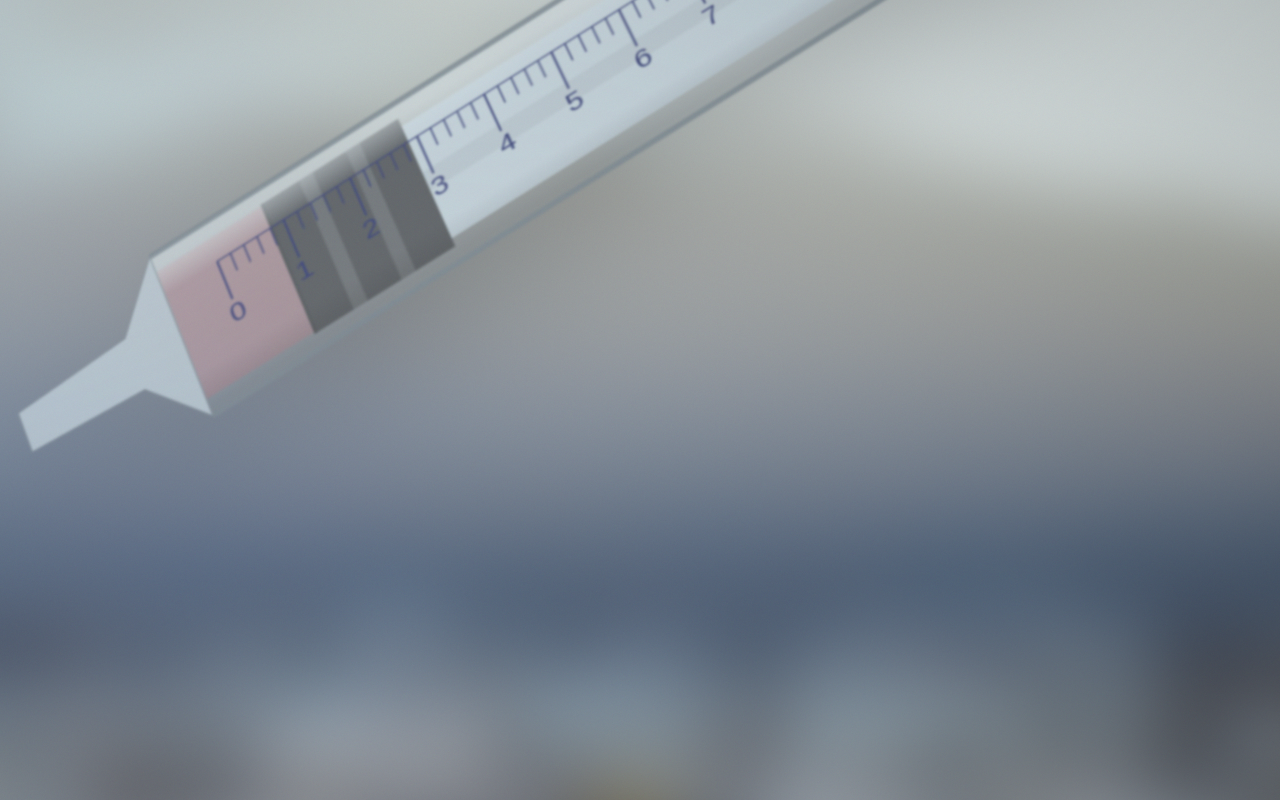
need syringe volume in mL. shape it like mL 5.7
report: mL 0.8
